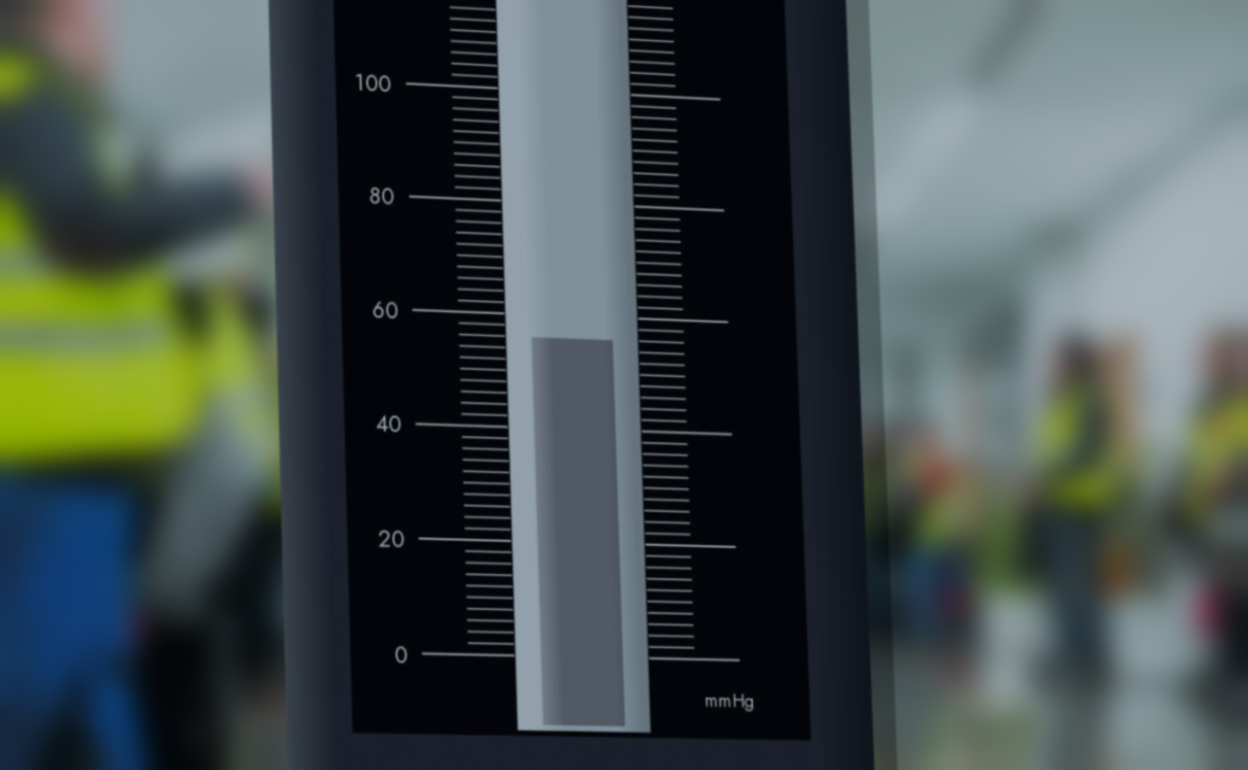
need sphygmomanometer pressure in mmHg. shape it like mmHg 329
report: mmHg 56
